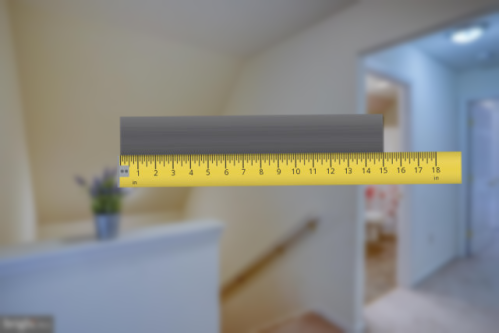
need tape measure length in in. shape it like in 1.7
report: in 15
